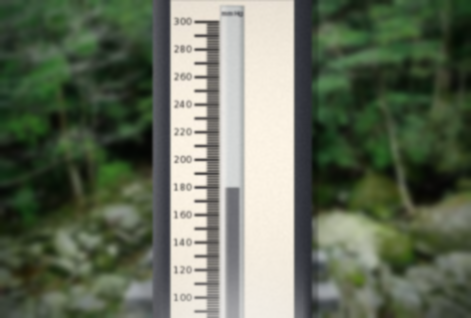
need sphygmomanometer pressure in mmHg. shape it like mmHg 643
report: mmHg 180
